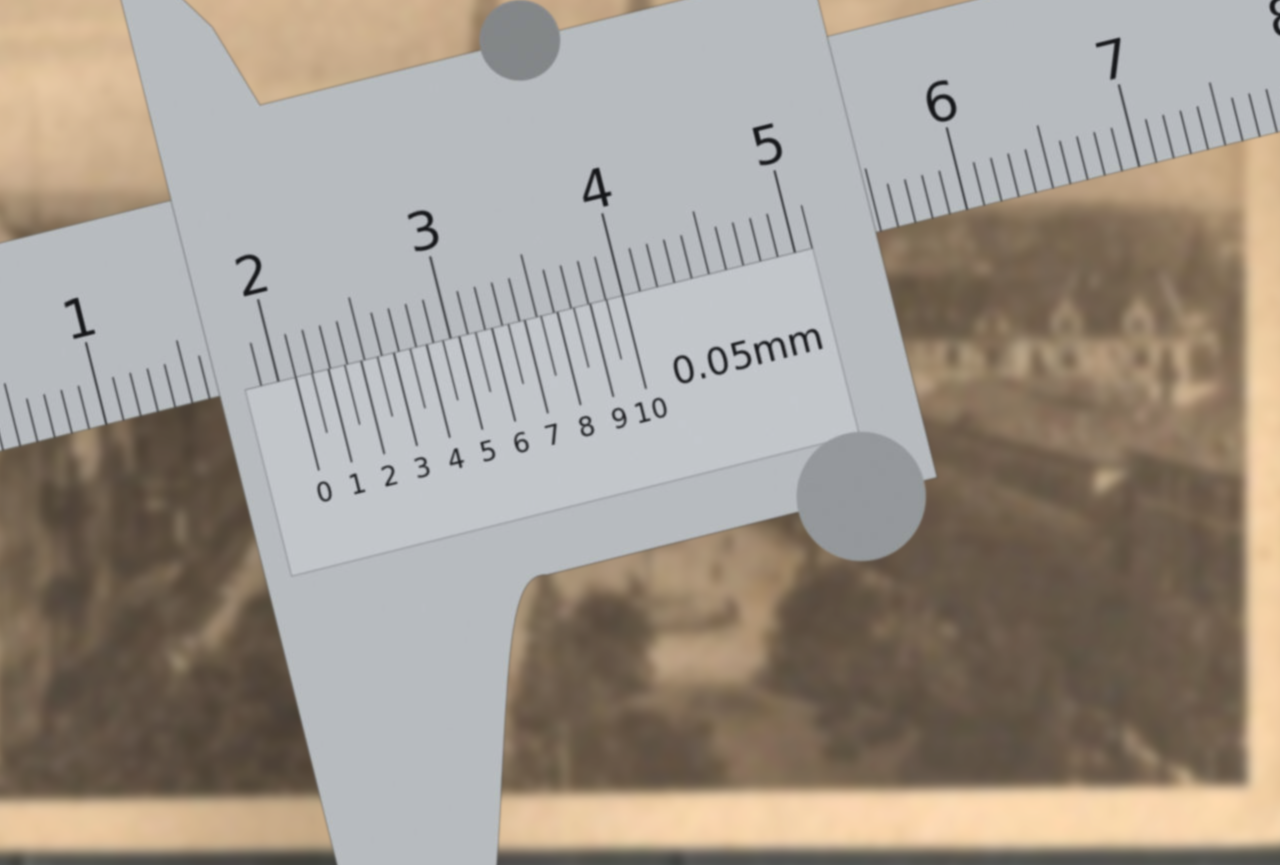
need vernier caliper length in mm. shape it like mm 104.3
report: mm 21.0
